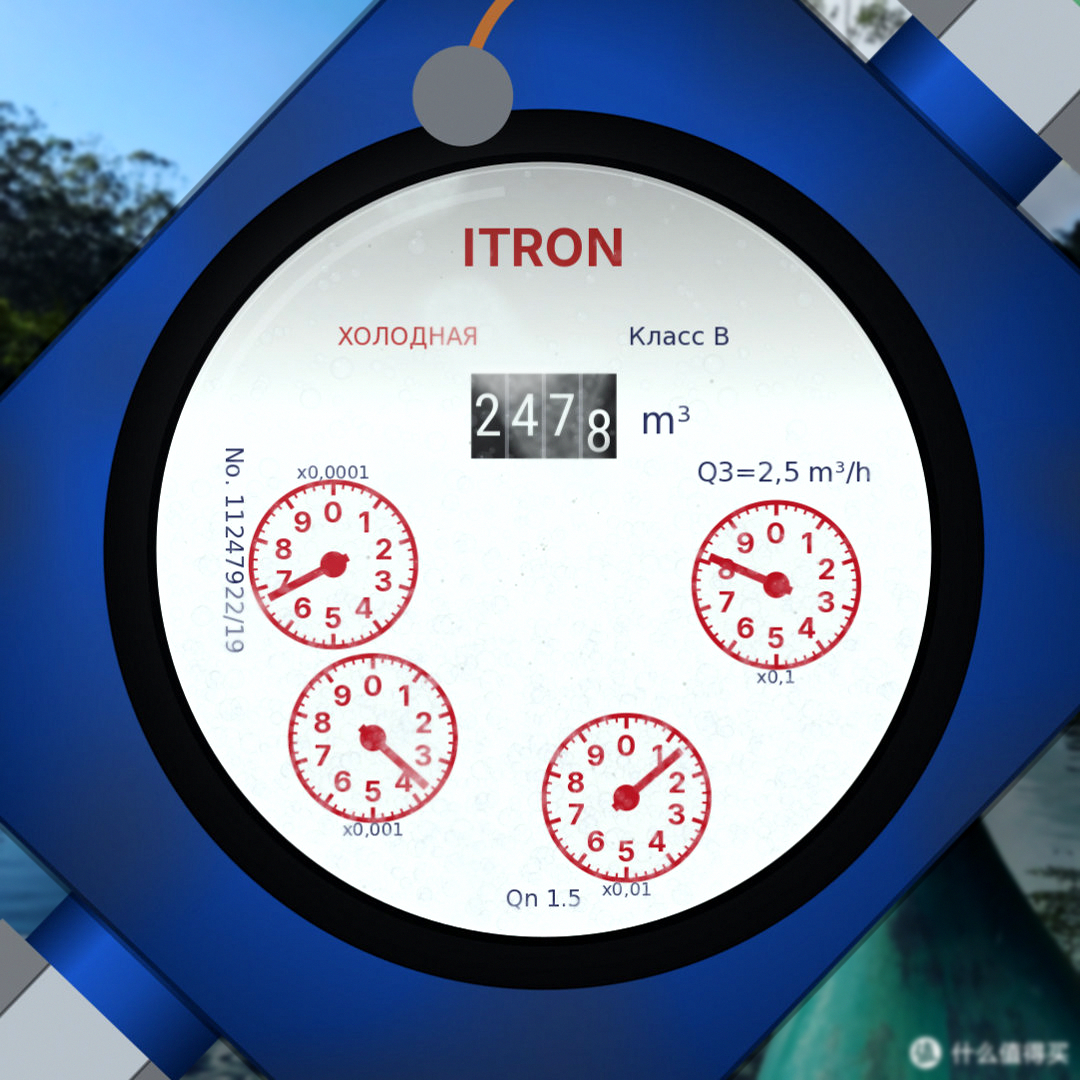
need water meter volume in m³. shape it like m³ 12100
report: m³ 2477.8136
